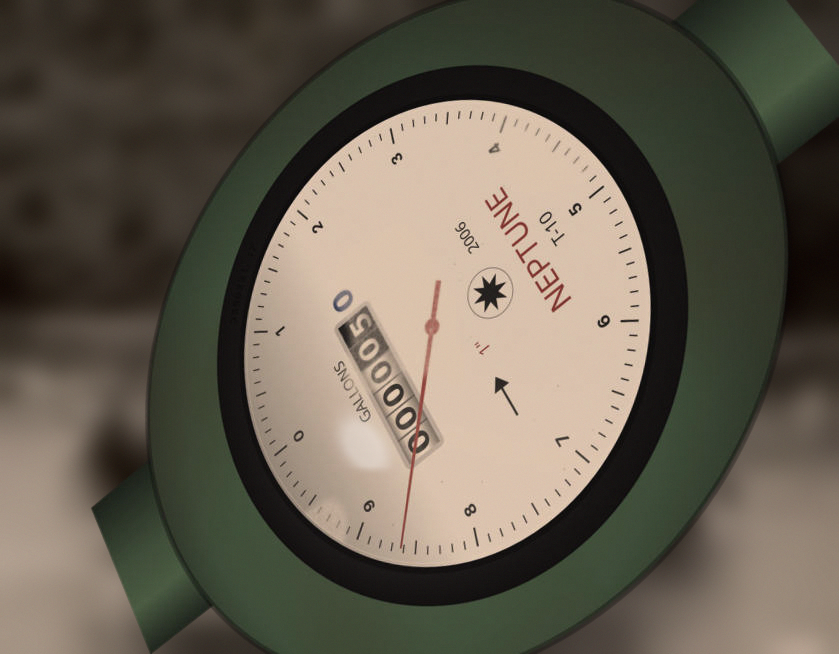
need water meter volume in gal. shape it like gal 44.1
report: gal 48.6
